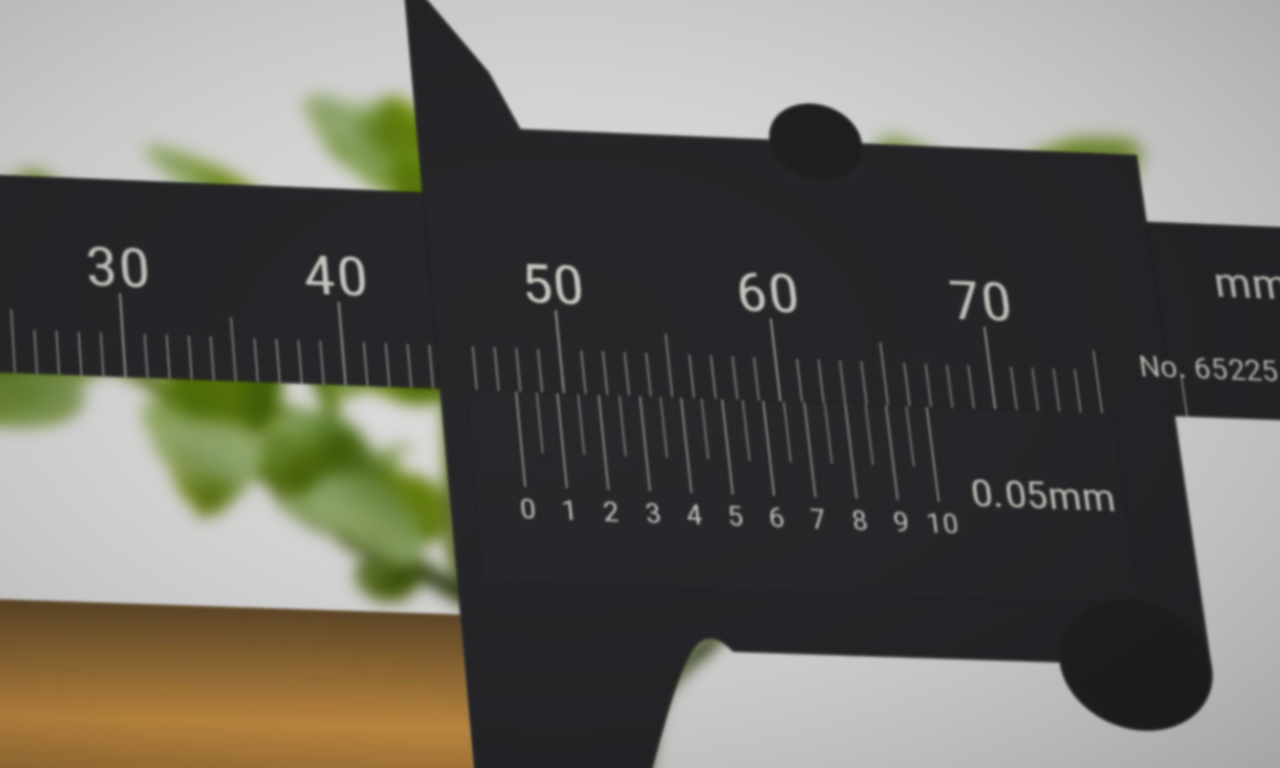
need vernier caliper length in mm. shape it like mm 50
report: mm 47.8
